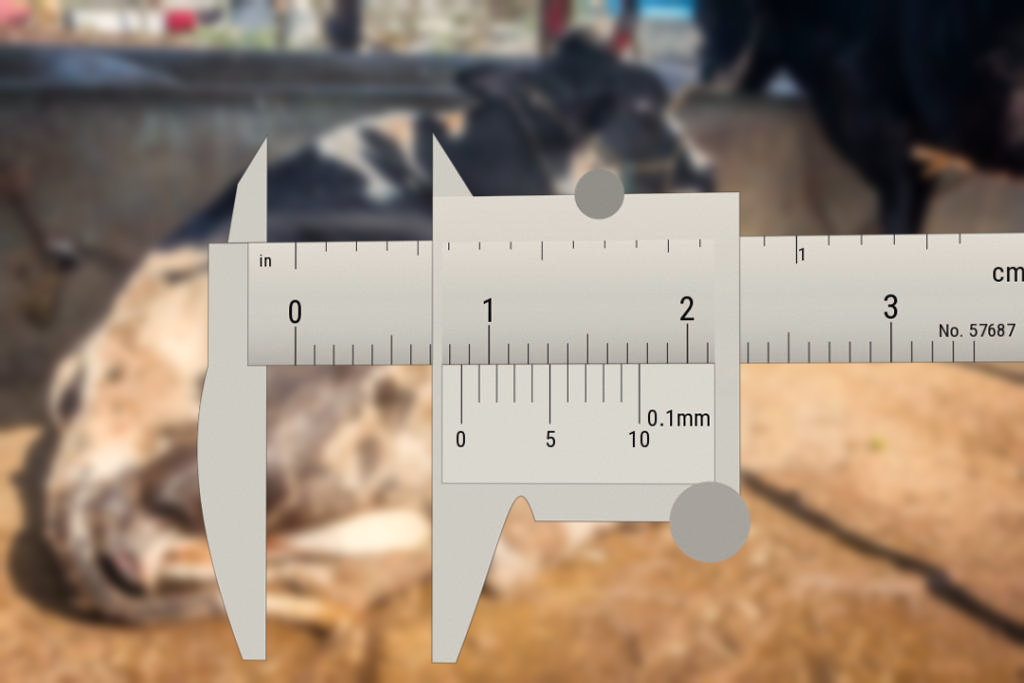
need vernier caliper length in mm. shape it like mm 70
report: mm 8.6
